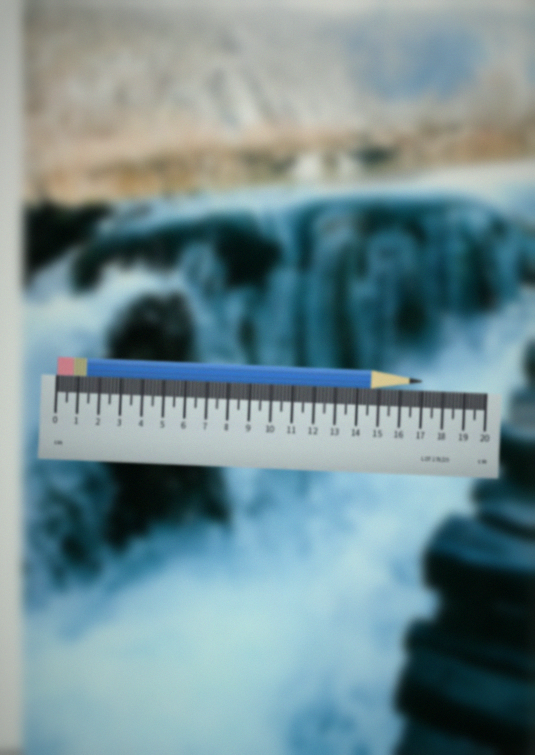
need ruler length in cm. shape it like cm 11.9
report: cm 17
